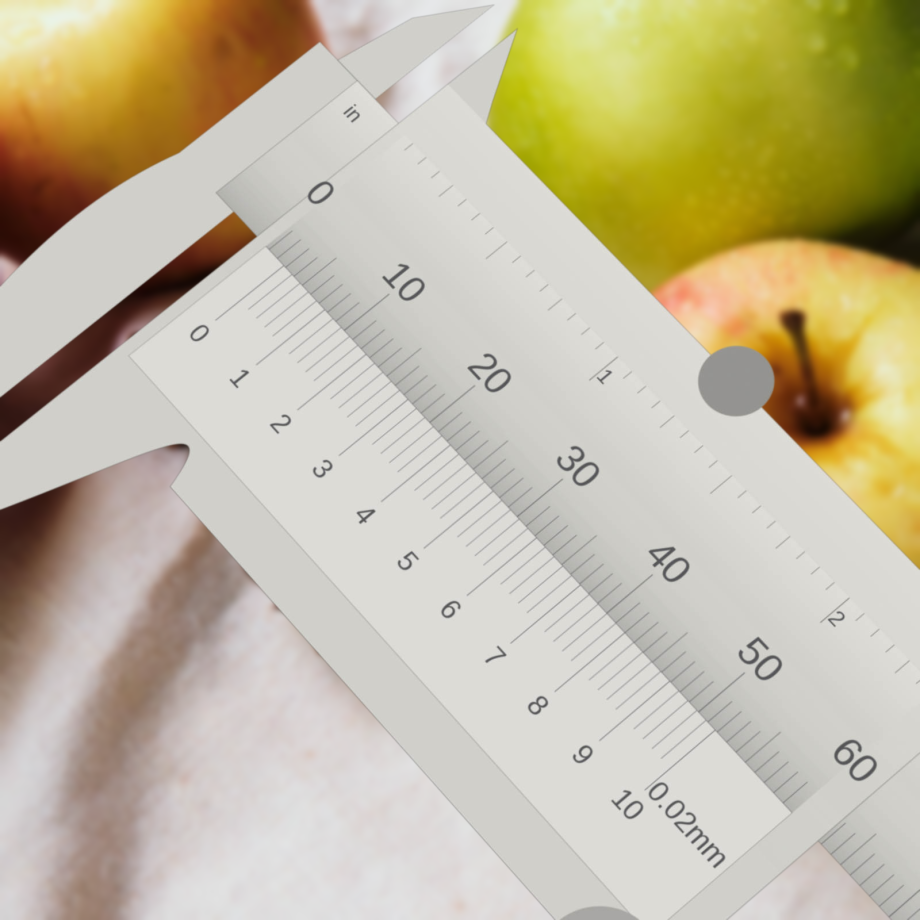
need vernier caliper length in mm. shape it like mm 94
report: mm 2.8
